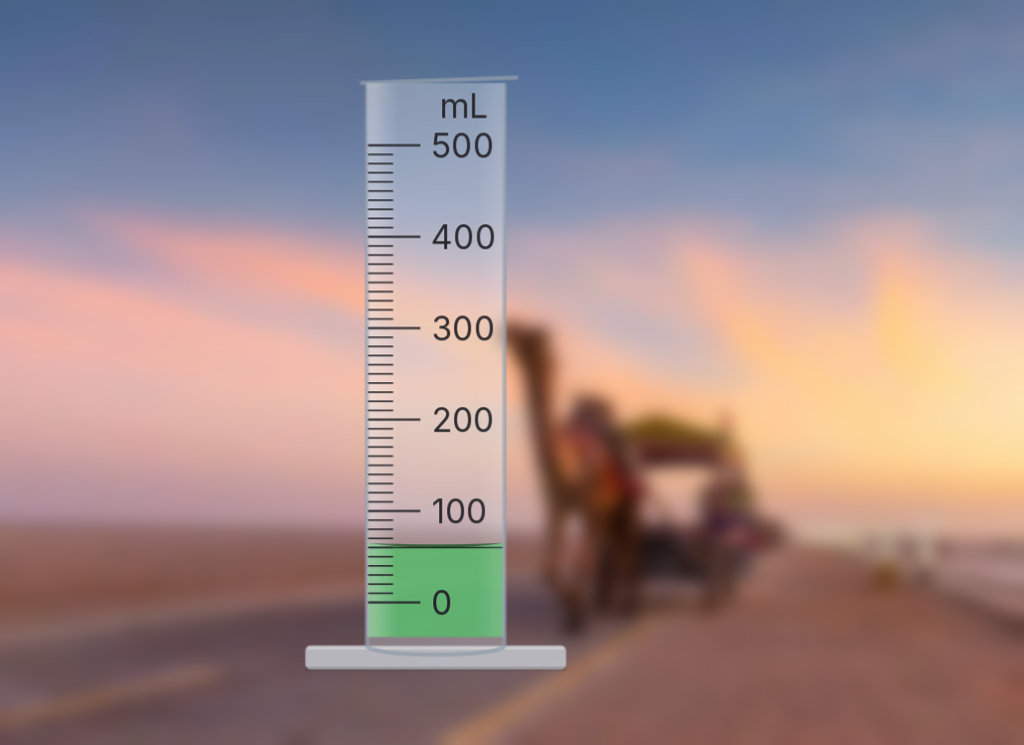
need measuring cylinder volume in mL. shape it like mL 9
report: mL 60
